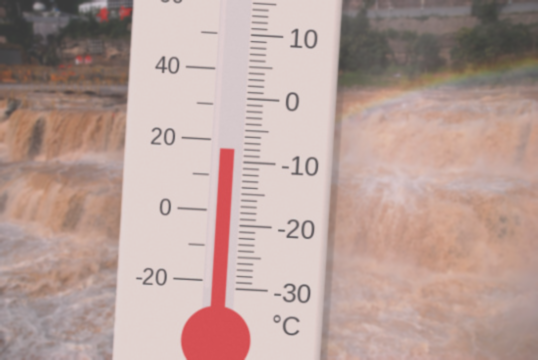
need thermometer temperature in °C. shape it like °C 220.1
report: °C -8
